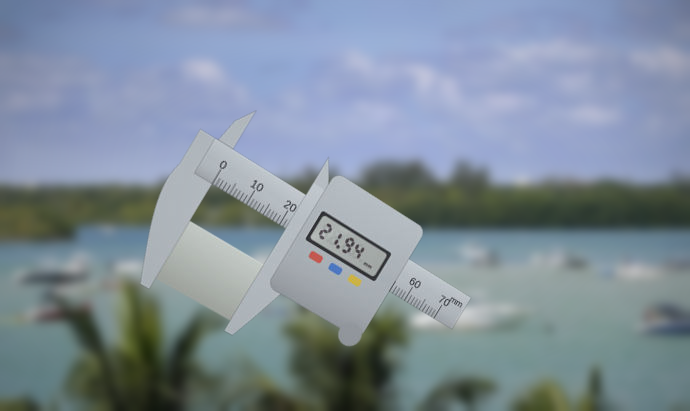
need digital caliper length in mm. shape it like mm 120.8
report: mm 21.94
